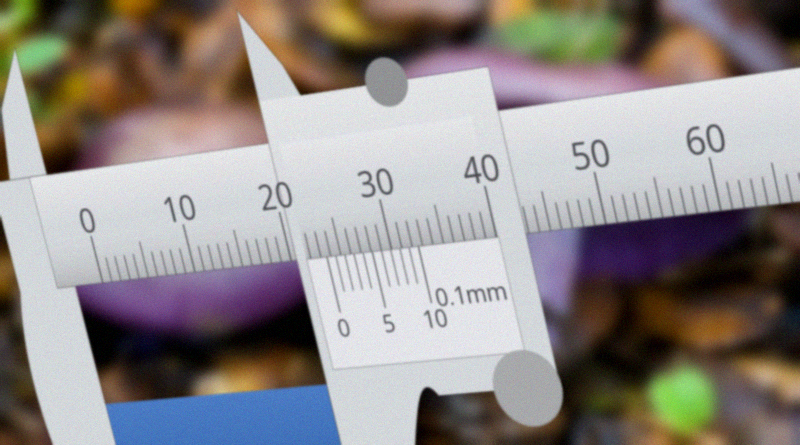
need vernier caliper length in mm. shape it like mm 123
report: mm 23.6
